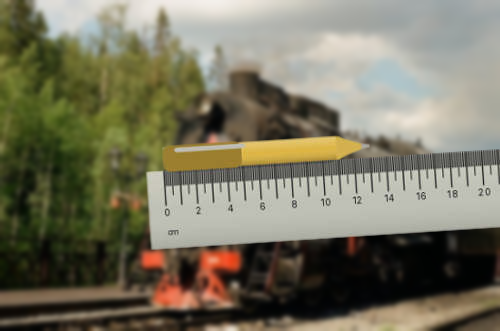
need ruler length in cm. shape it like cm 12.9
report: cm 13
